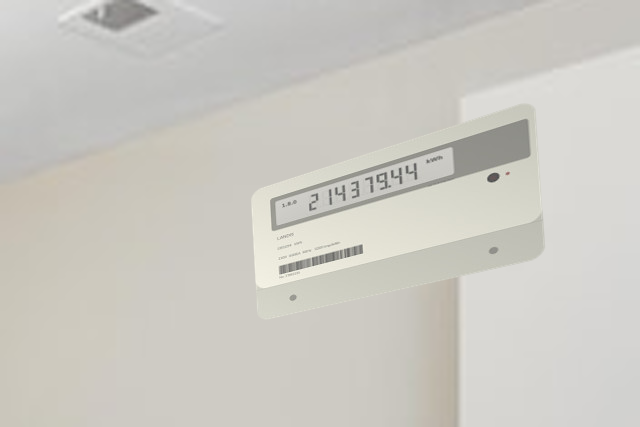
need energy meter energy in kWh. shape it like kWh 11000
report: kWh 214379.44
